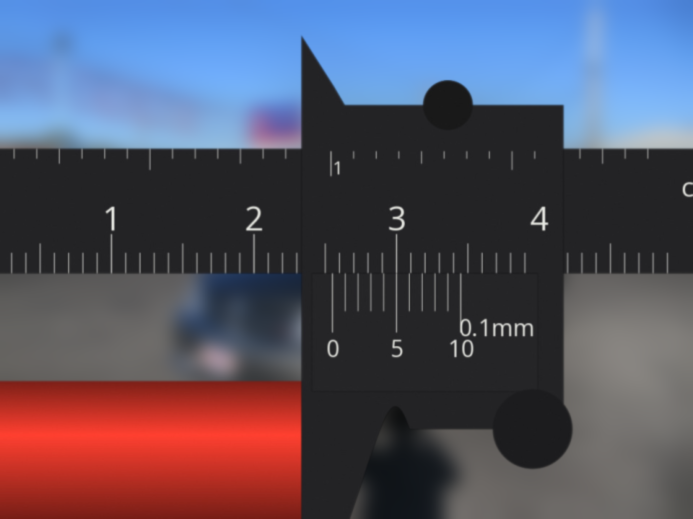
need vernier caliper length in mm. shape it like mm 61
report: mm 25.5
